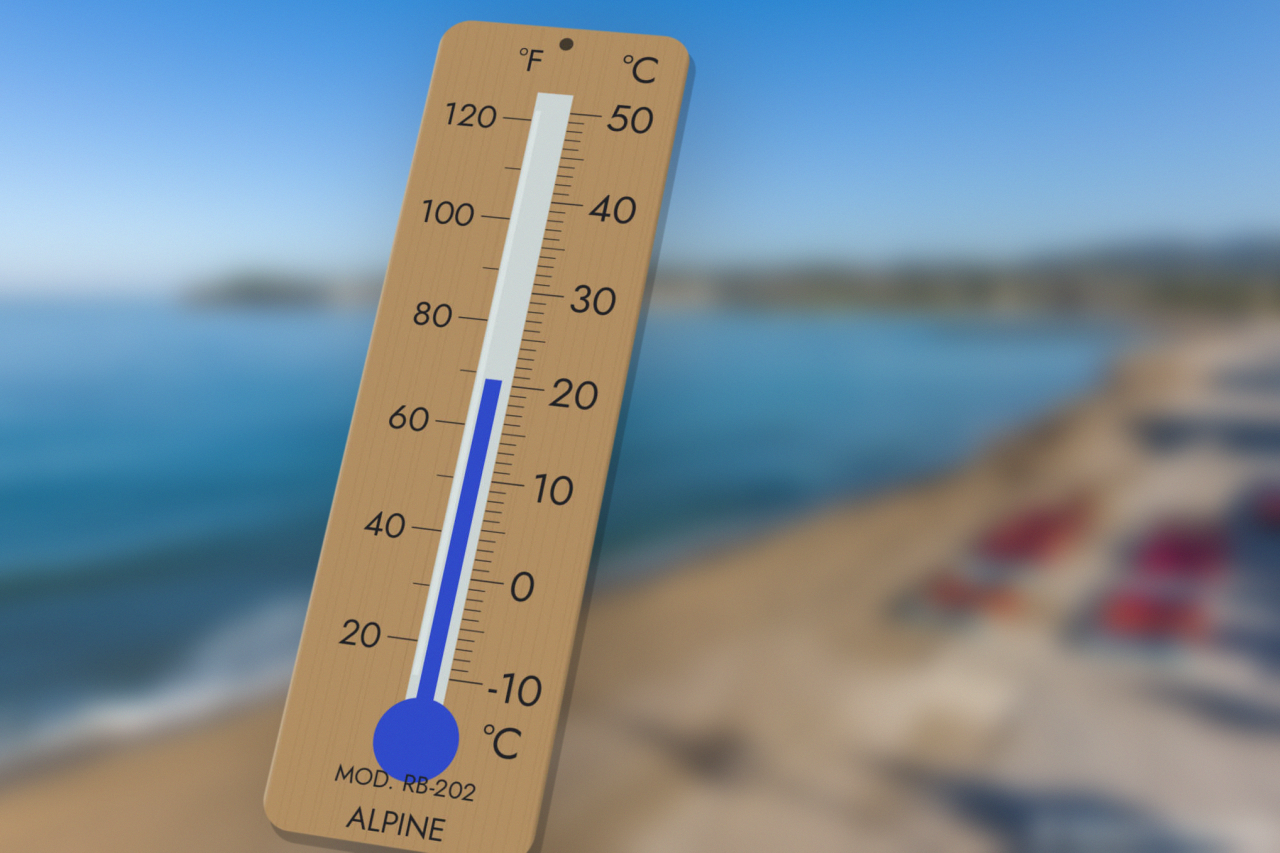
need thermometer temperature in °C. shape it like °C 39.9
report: °C 20.5
